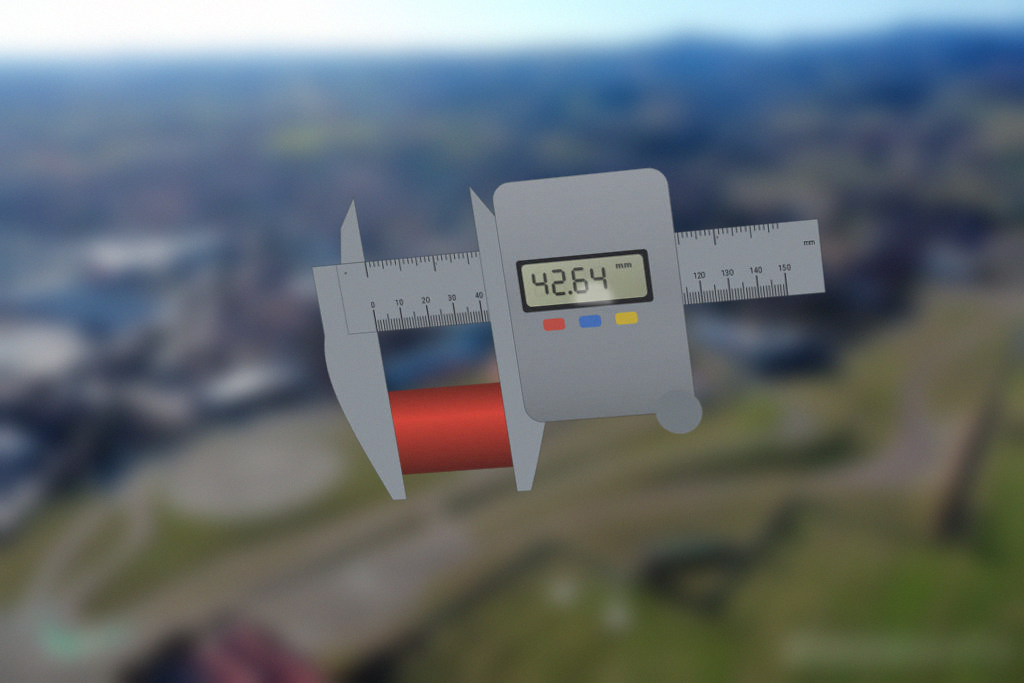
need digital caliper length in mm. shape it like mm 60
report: mm 42.64
